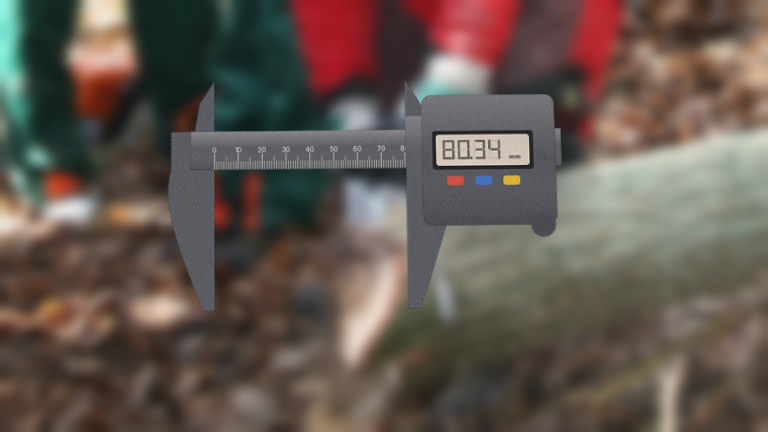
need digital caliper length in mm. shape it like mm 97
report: mm 80.34
